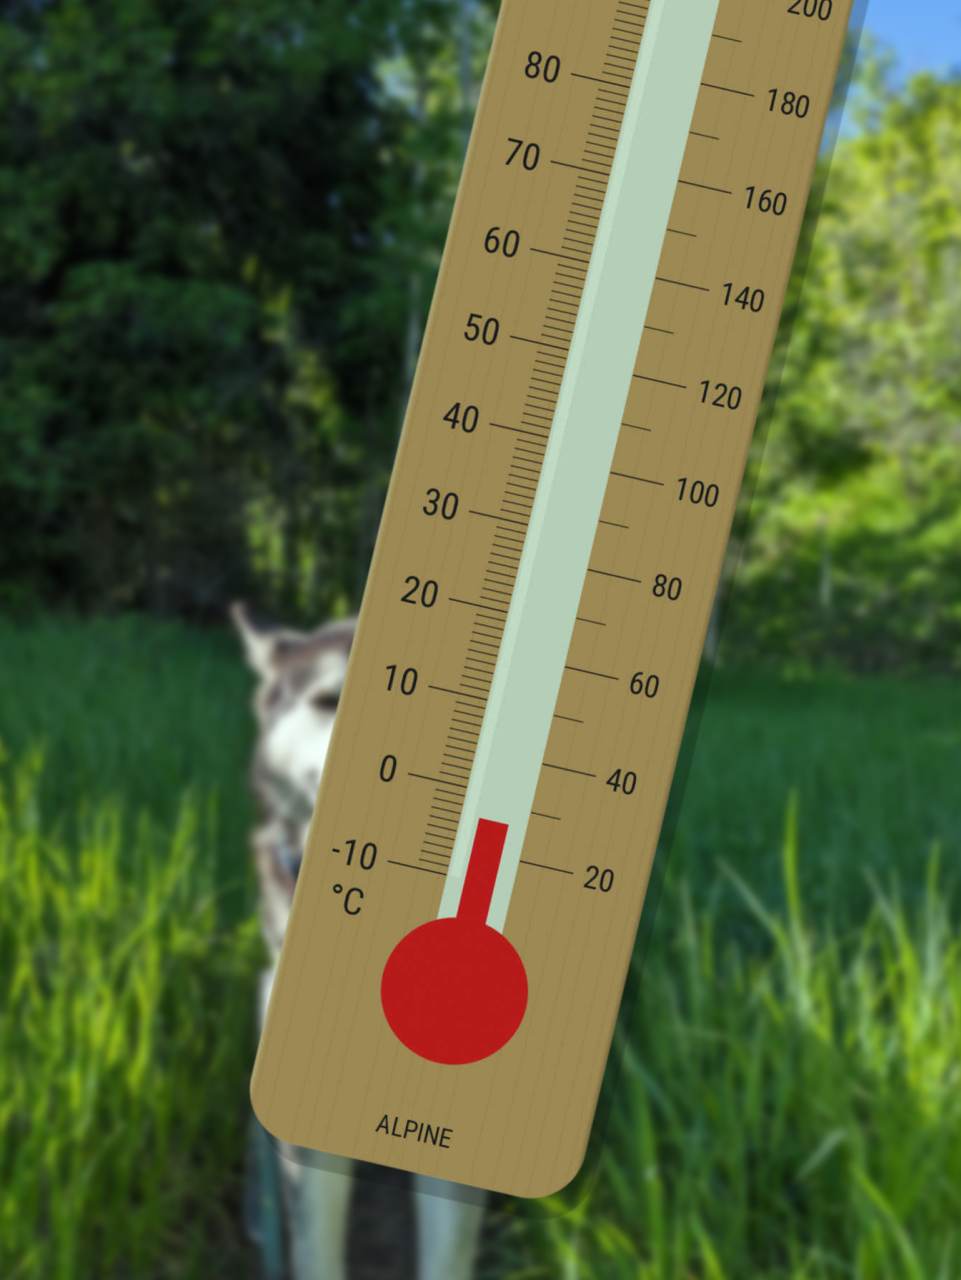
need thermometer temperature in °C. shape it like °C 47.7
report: °C -3
